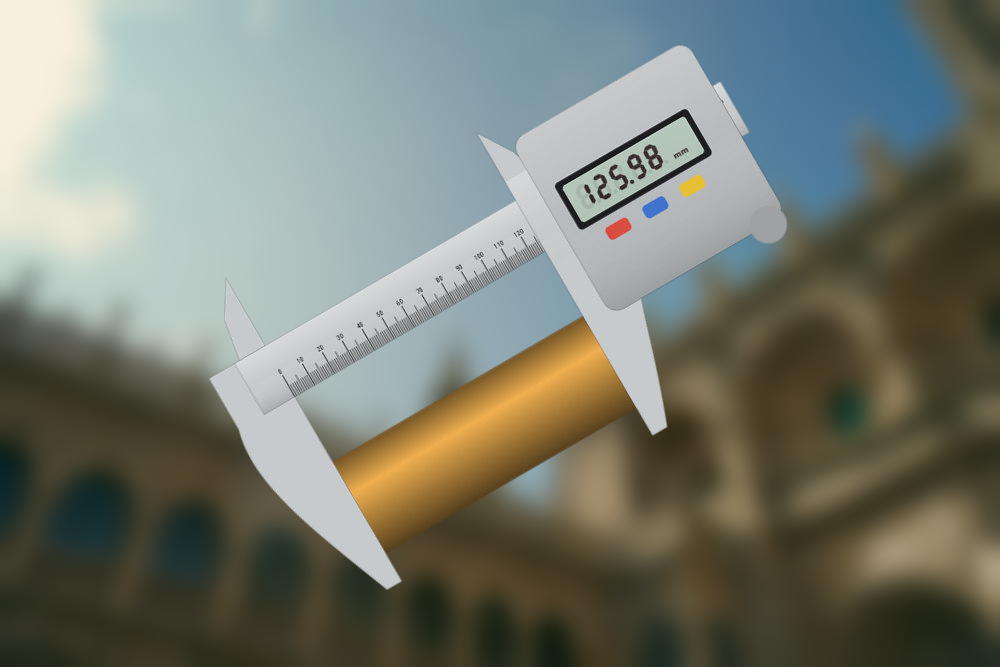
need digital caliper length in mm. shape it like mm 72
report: mm 125.98
